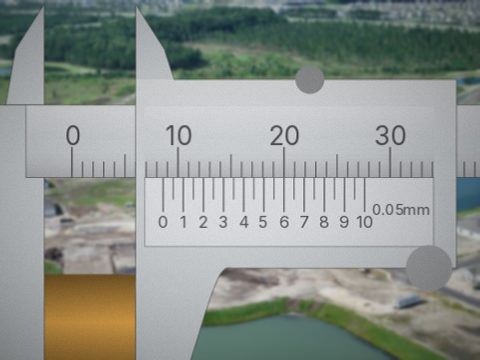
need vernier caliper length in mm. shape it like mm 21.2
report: mm 8.6
